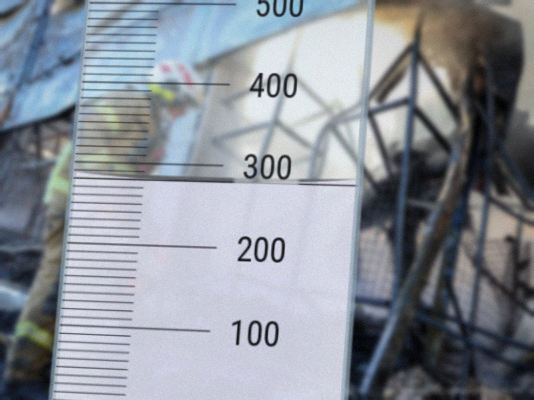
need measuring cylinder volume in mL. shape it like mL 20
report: mL 280
